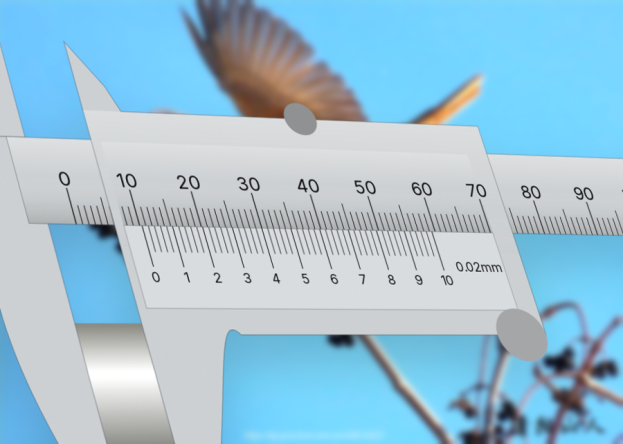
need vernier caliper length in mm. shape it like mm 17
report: mm 10.4
